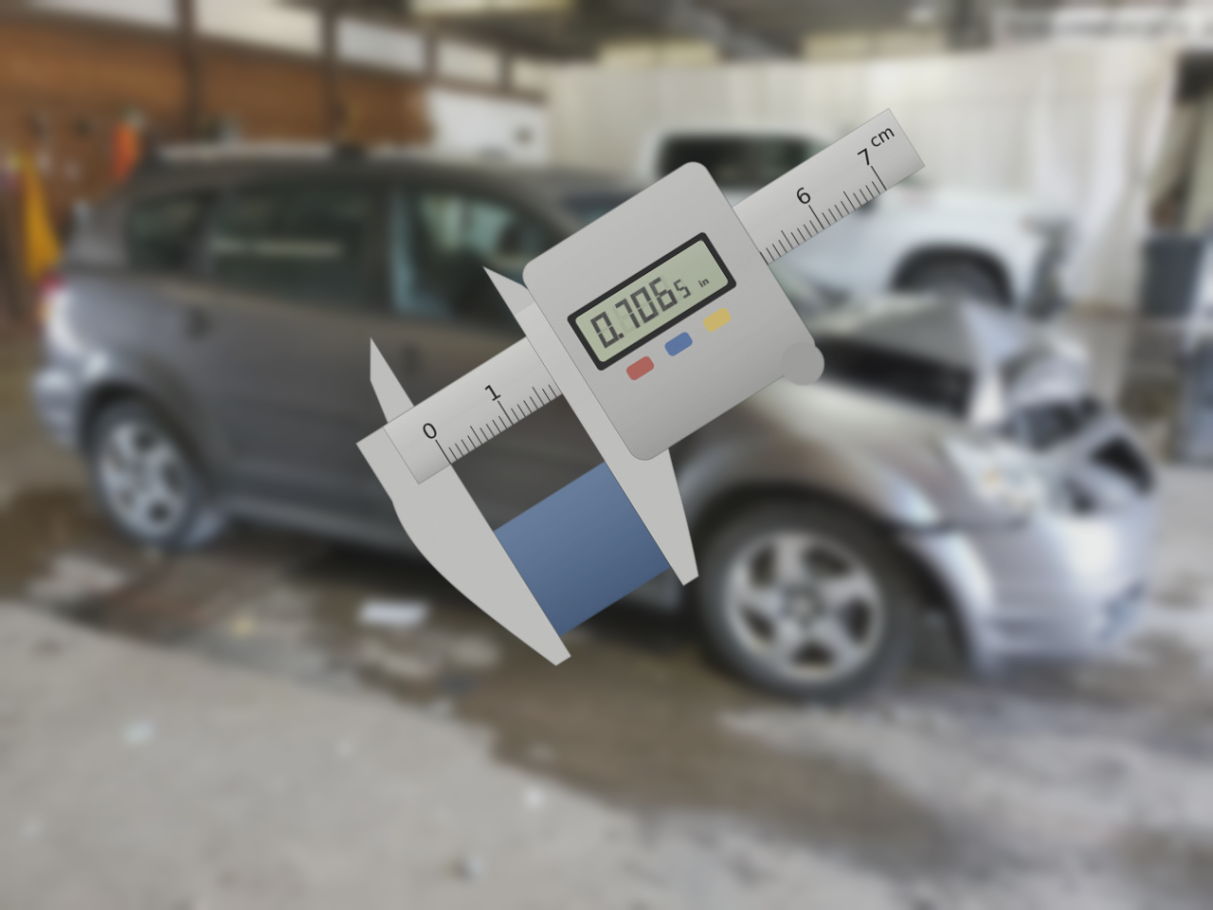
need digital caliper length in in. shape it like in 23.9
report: in 0.7065
